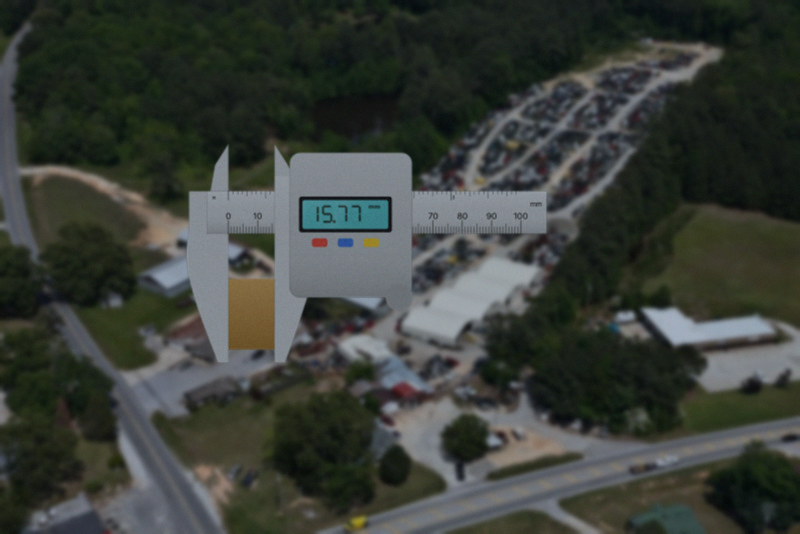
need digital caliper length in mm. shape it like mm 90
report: mm 15.77
